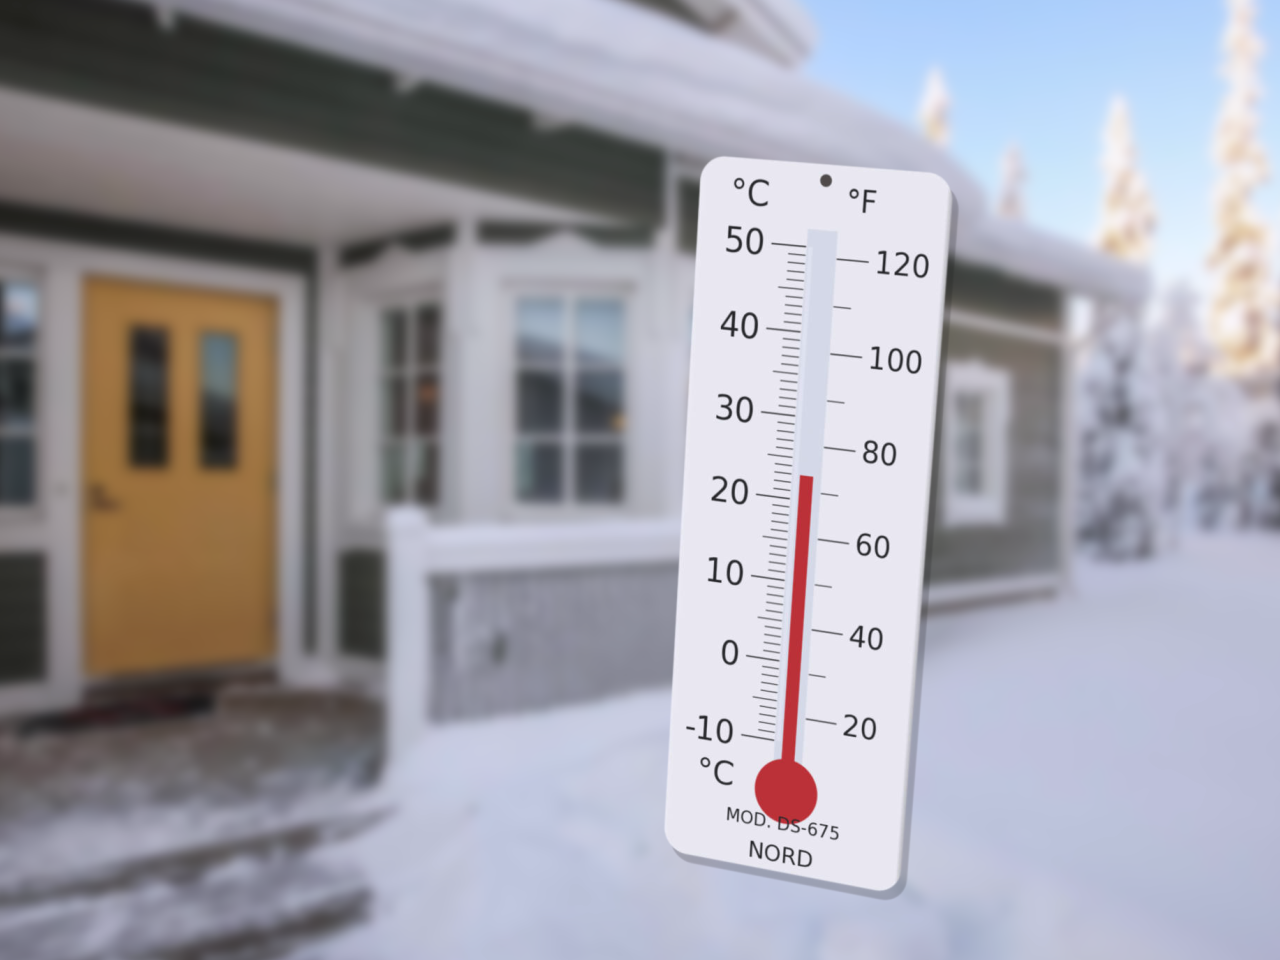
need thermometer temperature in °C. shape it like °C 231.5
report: °C 23
